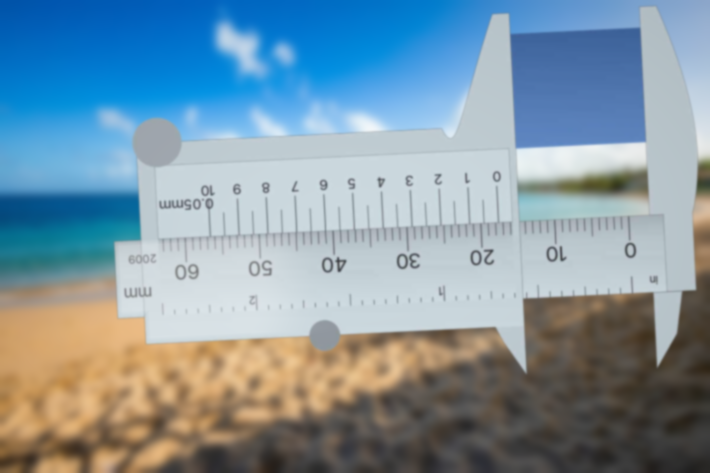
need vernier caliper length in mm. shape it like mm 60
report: mm 17.6
